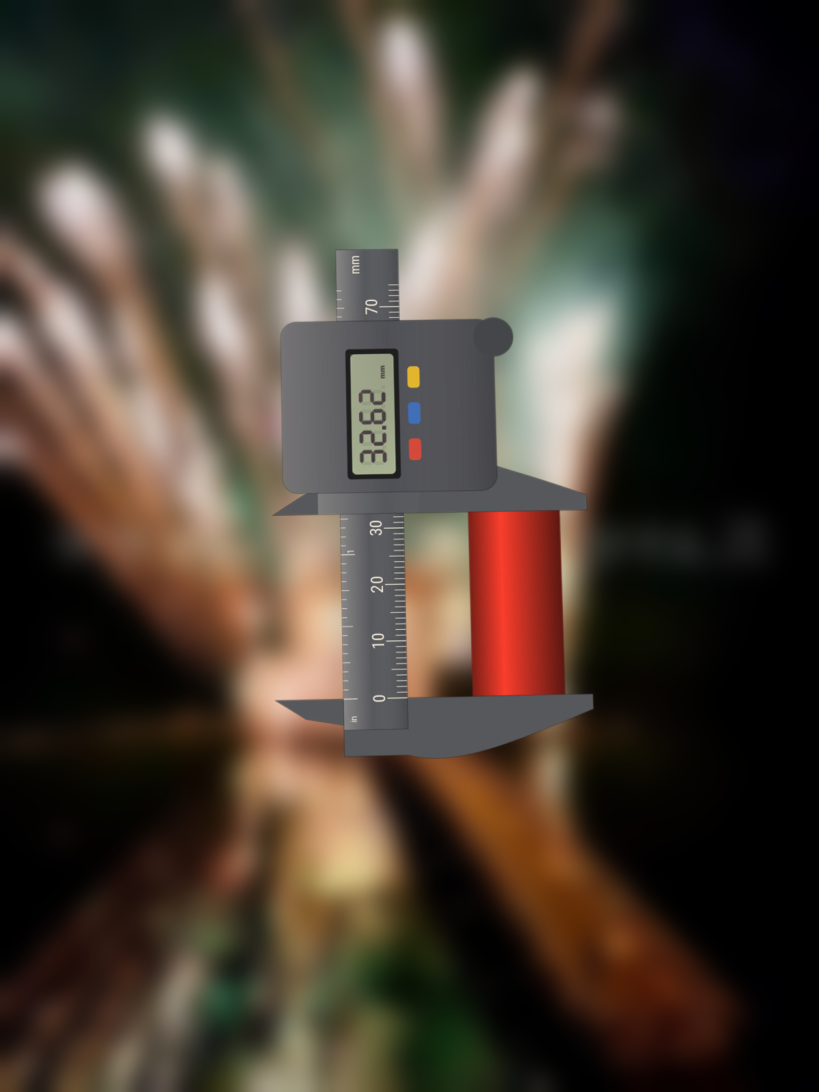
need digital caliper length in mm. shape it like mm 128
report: mm 32.62
